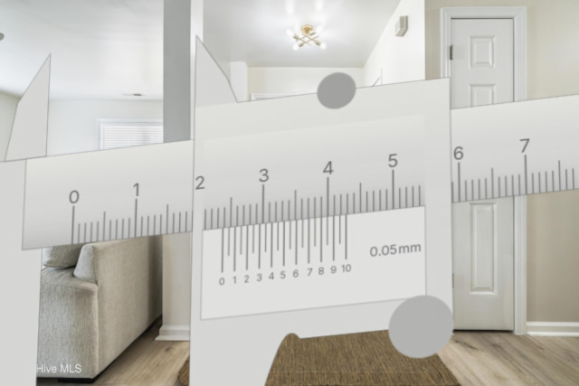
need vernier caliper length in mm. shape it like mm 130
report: mm 23.8
